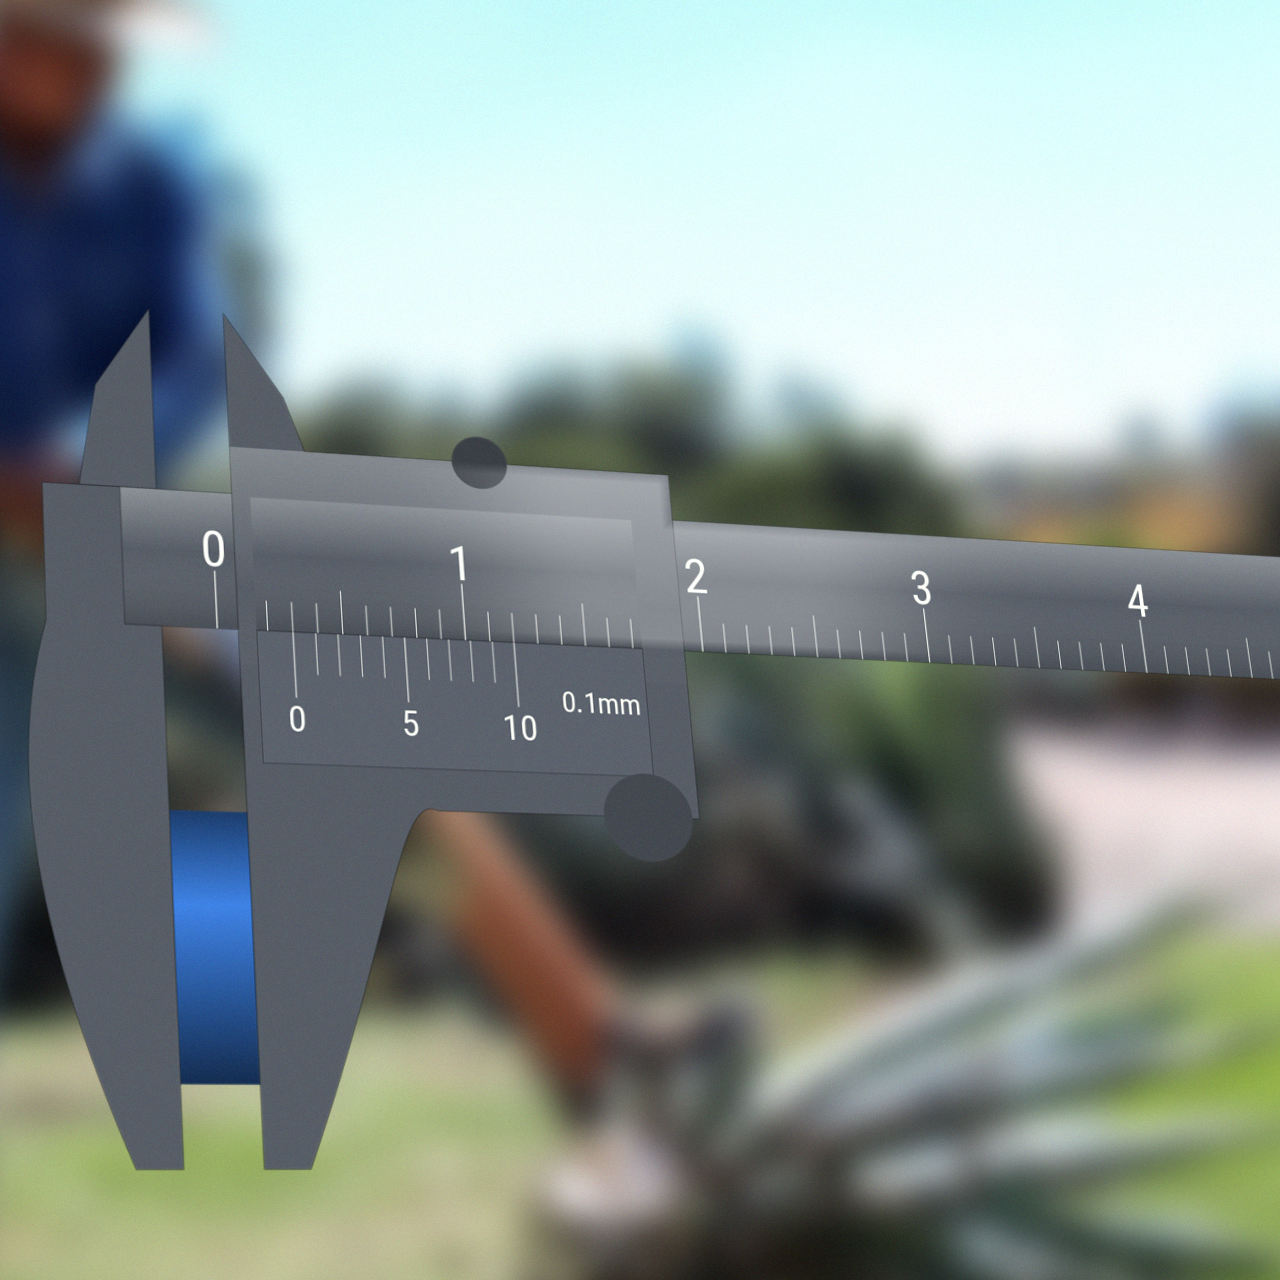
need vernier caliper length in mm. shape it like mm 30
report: mm 3.0
